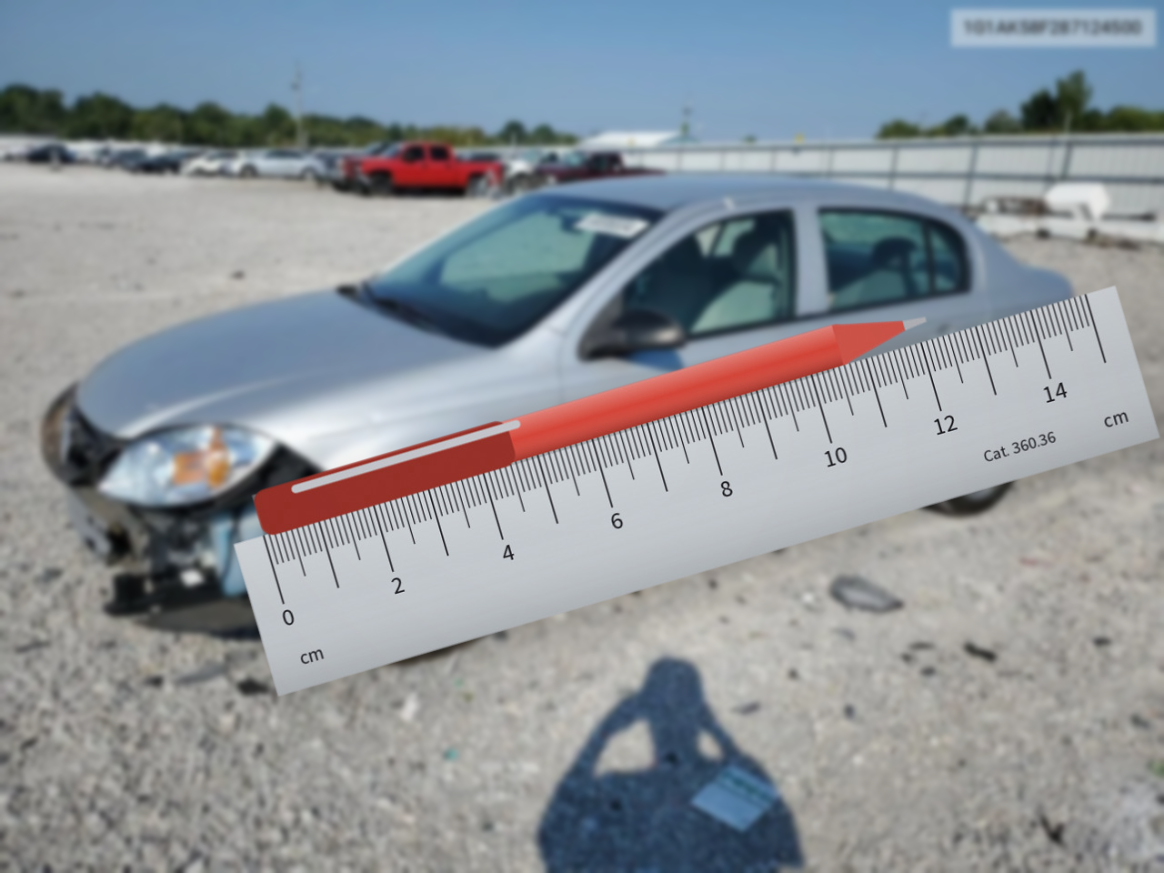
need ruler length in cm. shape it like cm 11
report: cm 12.2
